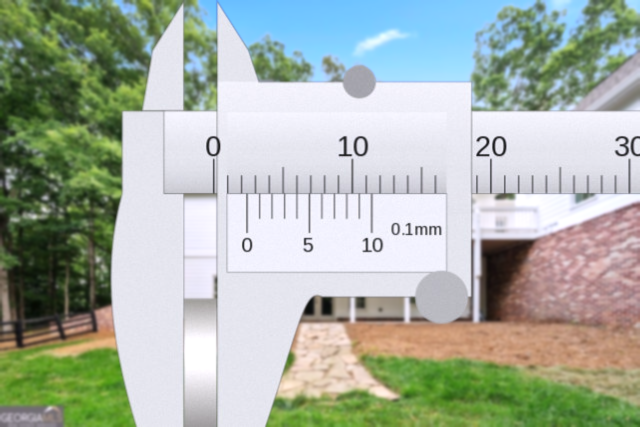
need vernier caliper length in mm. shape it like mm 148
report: mm 2.4
